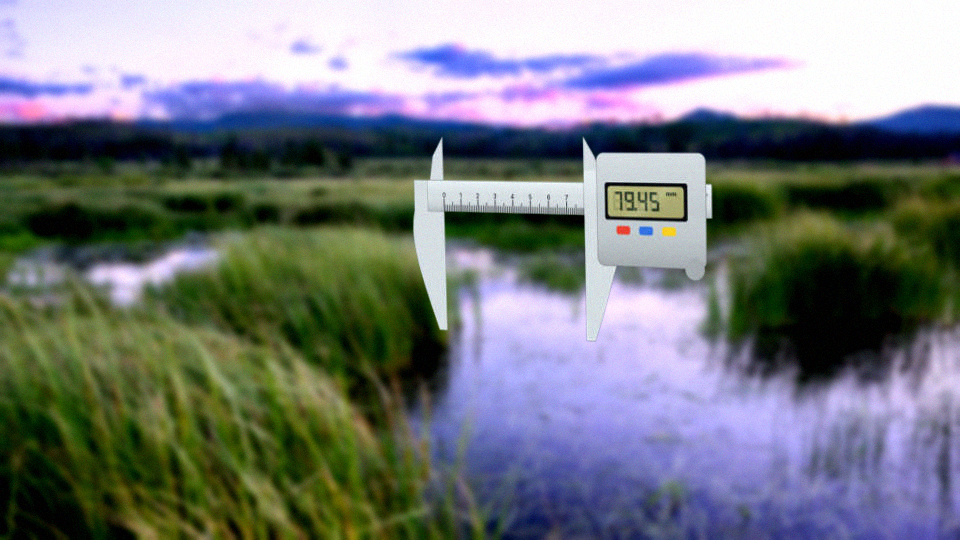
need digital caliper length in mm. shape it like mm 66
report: mm 79.45
